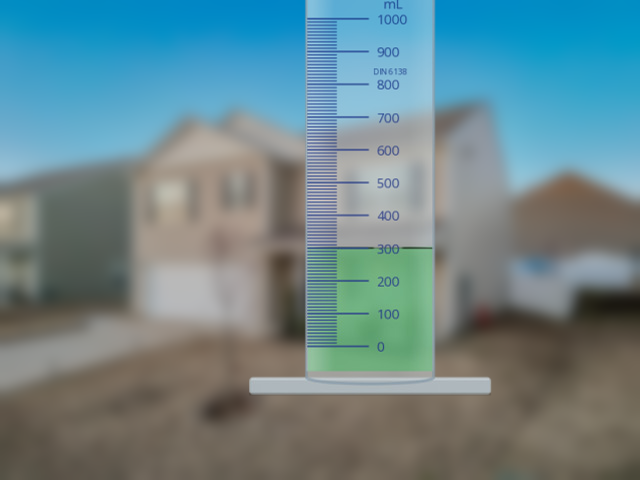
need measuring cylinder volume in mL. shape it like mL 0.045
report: mL 300
